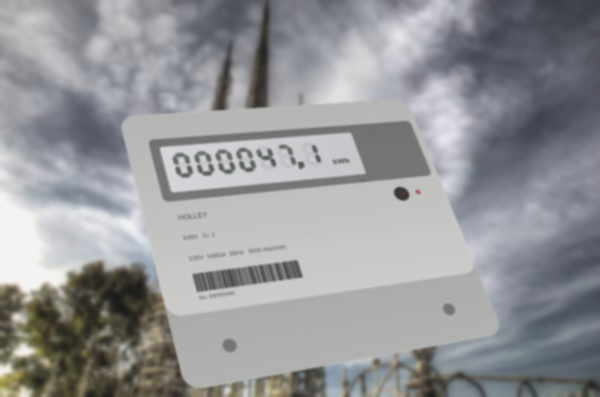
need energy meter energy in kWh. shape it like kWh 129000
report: kWh 47.1
